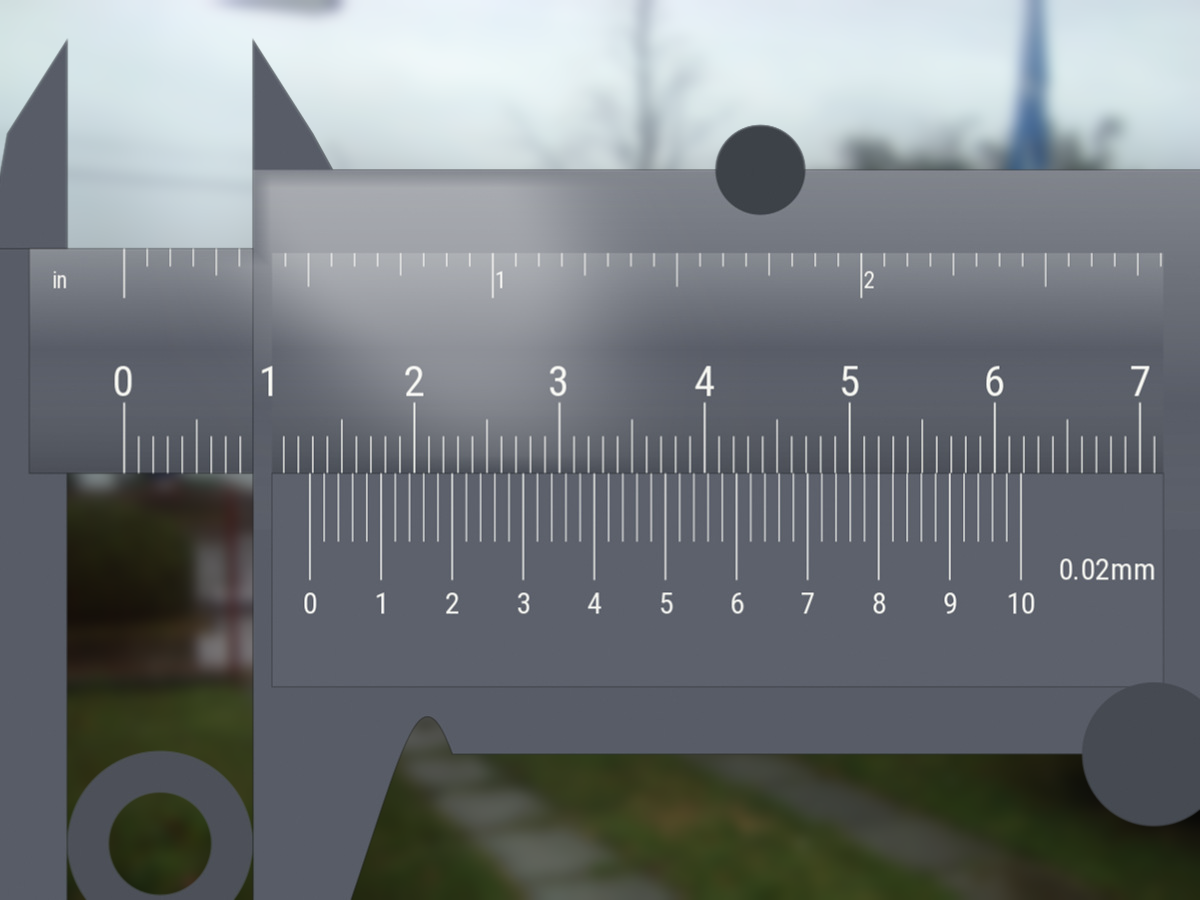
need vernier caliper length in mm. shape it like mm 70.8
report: mm 12.8
